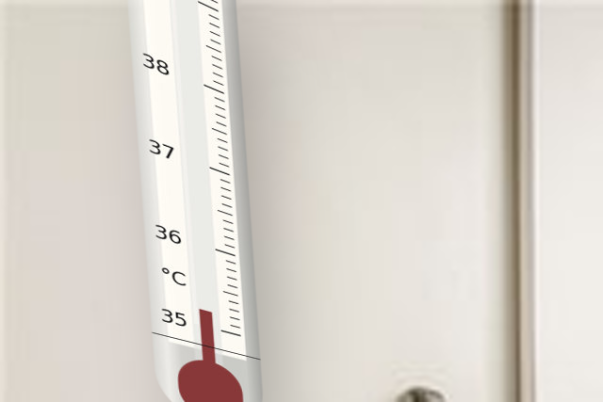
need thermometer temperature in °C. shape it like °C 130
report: °C 35.2
